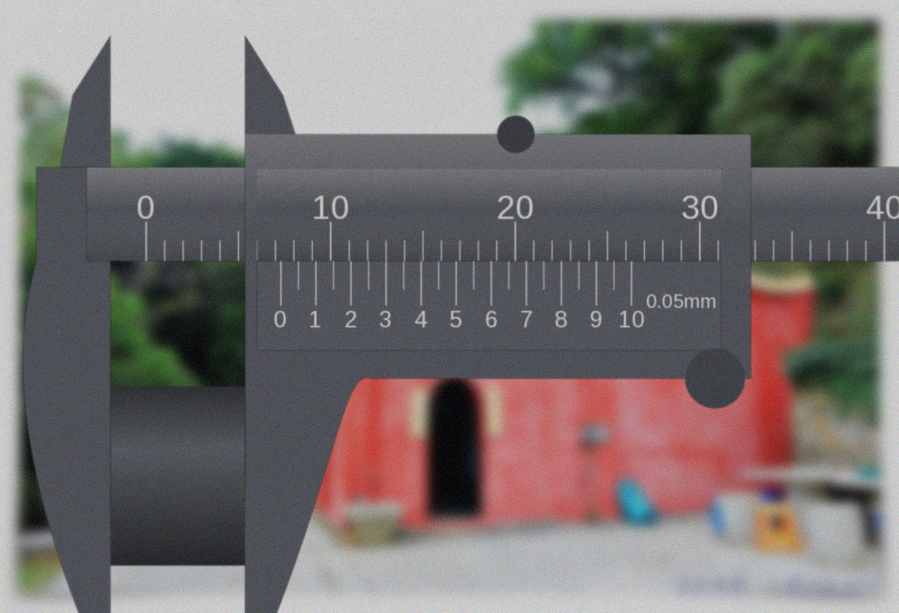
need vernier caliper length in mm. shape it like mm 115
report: mm 7.3
